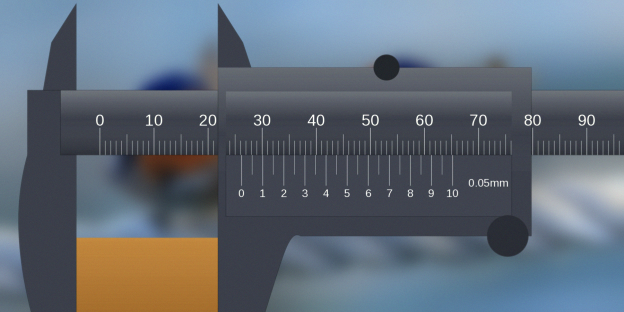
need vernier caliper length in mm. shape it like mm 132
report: mm 26.2
